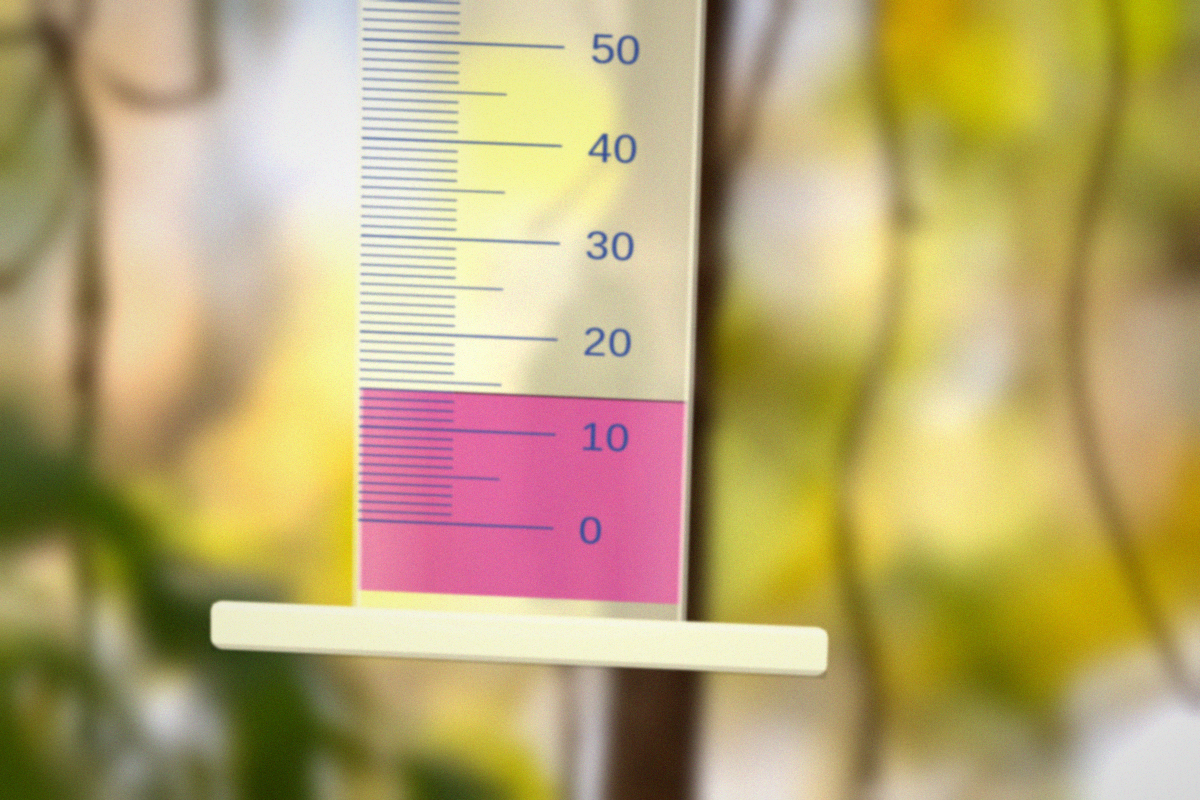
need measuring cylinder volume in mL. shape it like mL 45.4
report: mL 14
